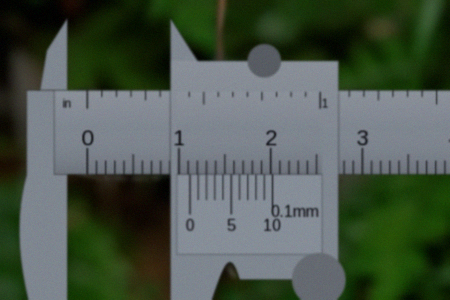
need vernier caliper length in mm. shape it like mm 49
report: mm 11.2
